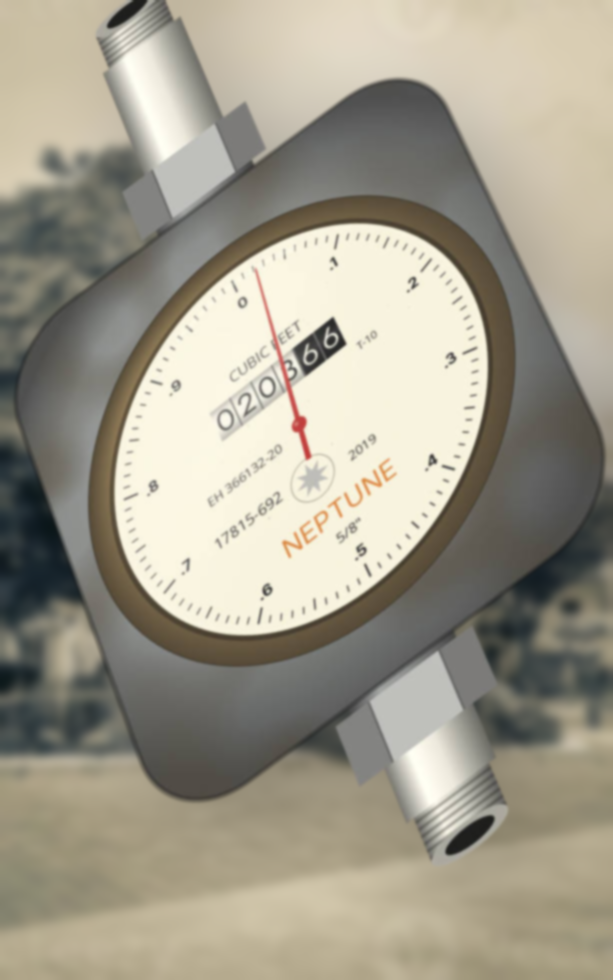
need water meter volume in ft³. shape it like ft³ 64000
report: ft³ 20366.02
